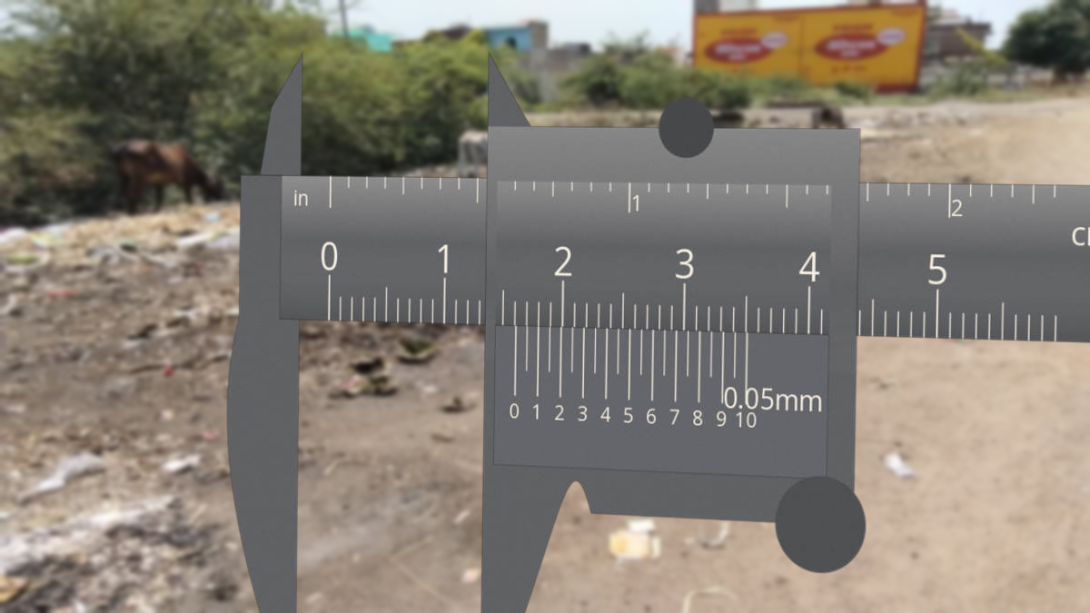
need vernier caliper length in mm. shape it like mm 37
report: mm 16.1
